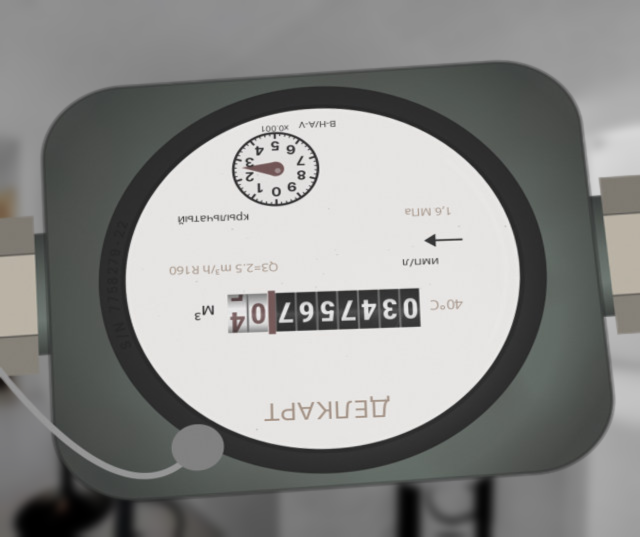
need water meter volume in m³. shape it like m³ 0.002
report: m³ 347567.042
